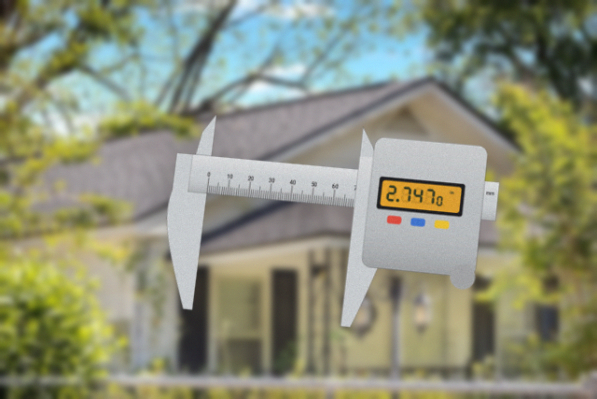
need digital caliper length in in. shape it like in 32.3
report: in 2.7470
